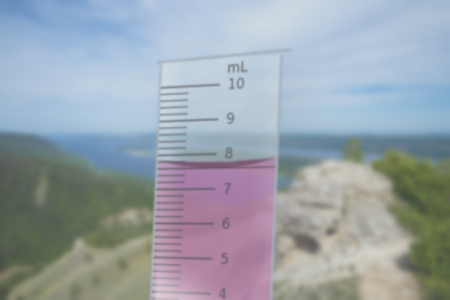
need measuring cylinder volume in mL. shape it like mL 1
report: mL 7.6
